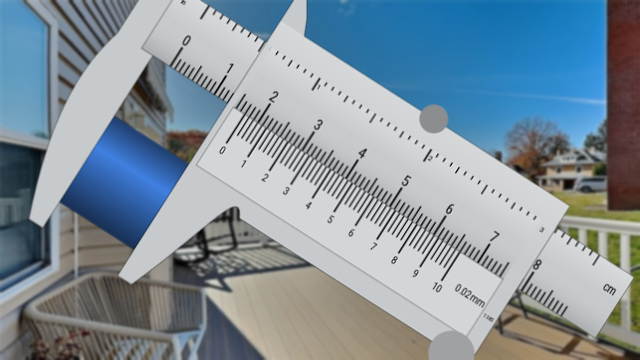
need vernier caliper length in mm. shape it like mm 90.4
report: mm 17.0
